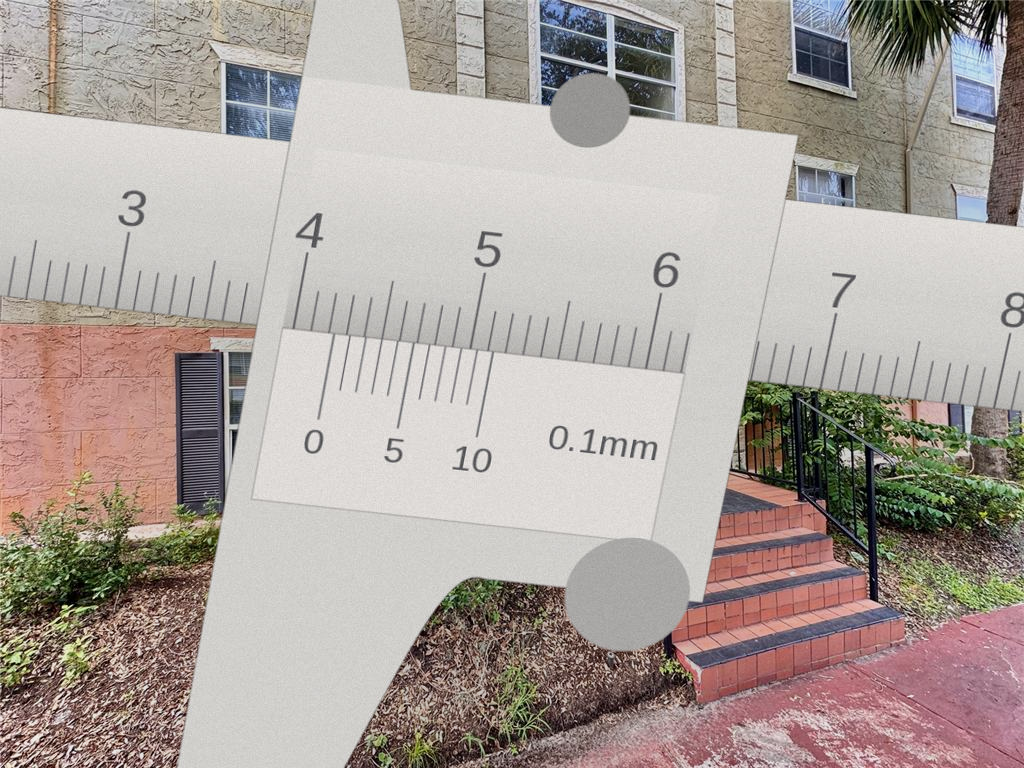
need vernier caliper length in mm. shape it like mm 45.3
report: mm 42.3
